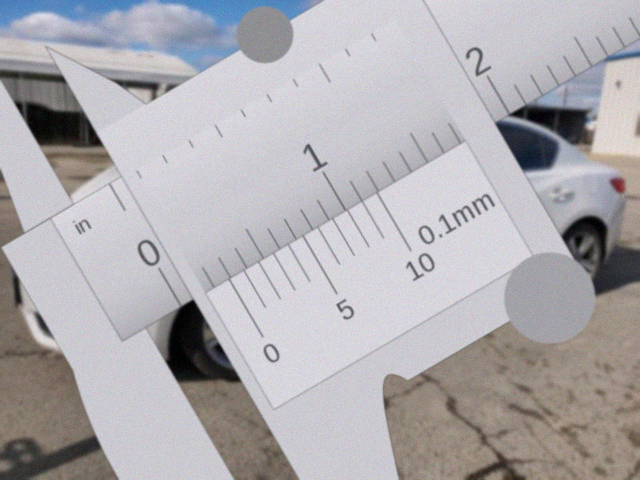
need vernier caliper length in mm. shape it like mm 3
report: mm 2.9
